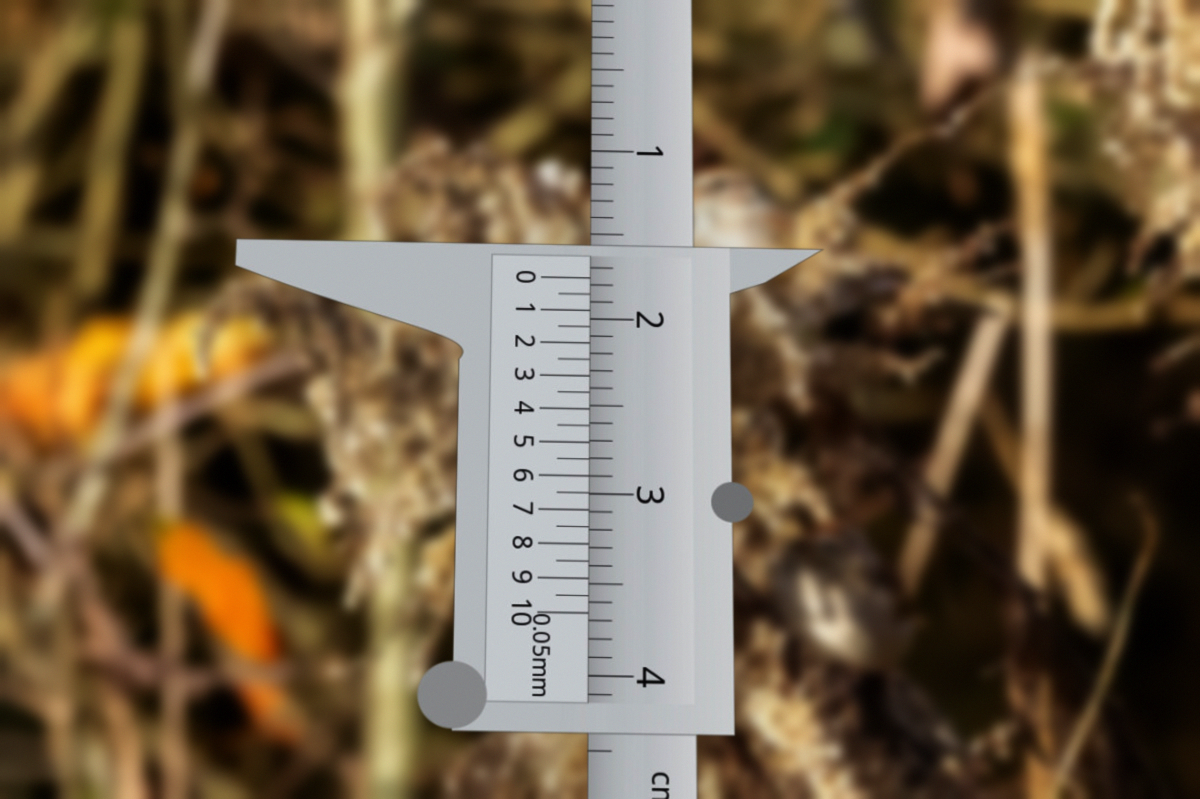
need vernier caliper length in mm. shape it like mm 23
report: mm 17.6
